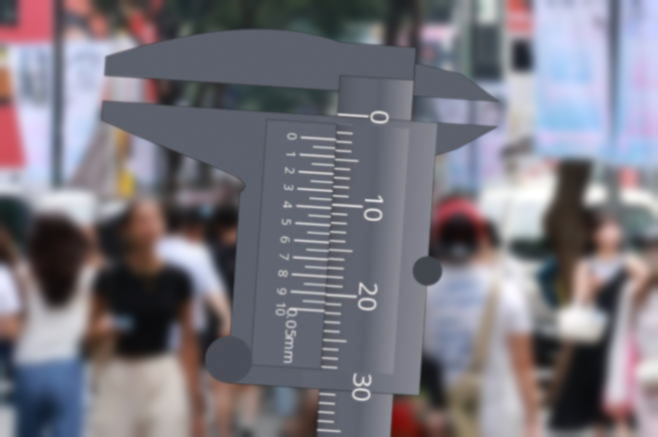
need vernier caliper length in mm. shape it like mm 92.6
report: mm 2.8
